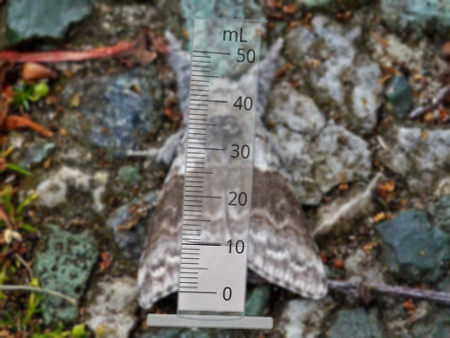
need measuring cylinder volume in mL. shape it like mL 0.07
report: mL 10
